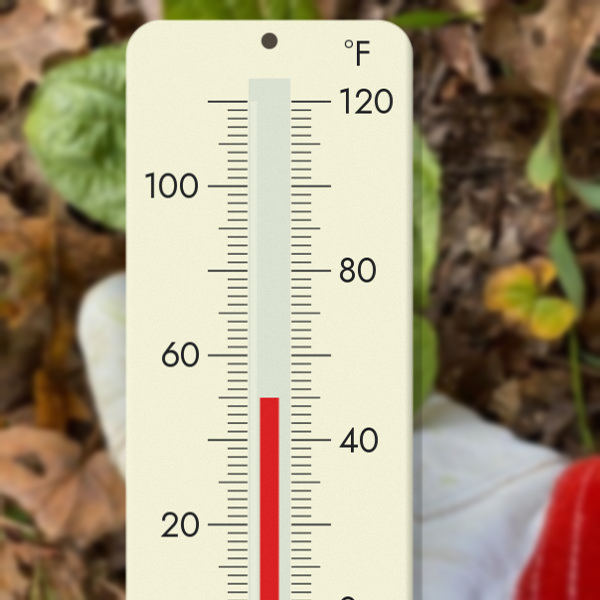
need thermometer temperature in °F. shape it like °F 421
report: °F 50
